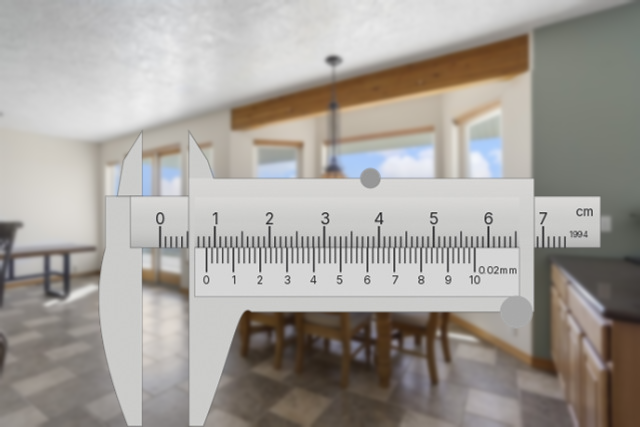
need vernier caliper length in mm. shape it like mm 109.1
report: mm 8.5
